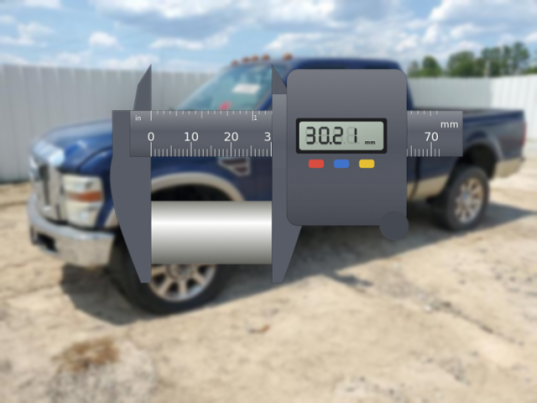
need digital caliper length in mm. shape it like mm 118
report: mm 30.21
